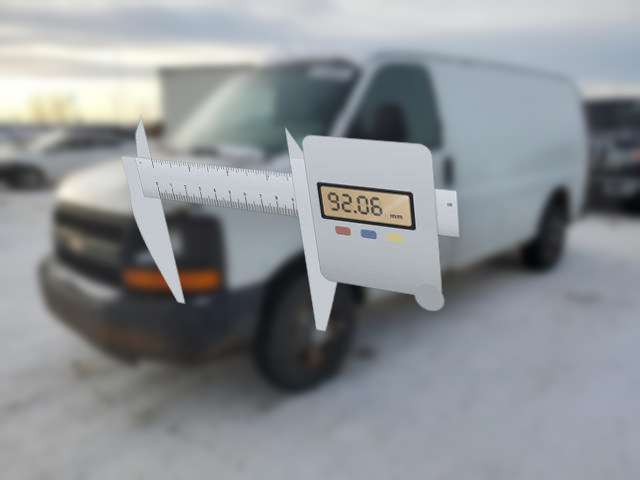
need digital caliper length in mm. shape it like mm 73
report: mm 92.06
